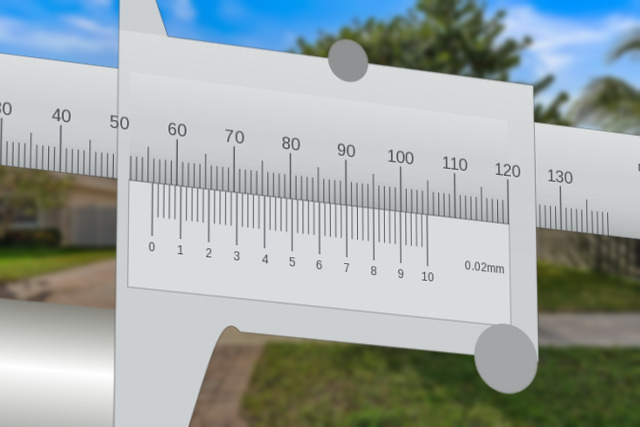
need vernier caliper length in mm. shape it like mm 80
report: mm 55.8
